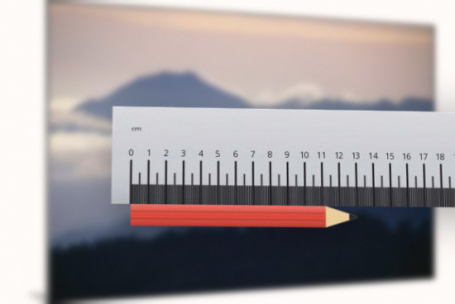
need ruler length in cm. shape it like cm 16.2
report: cm 13
